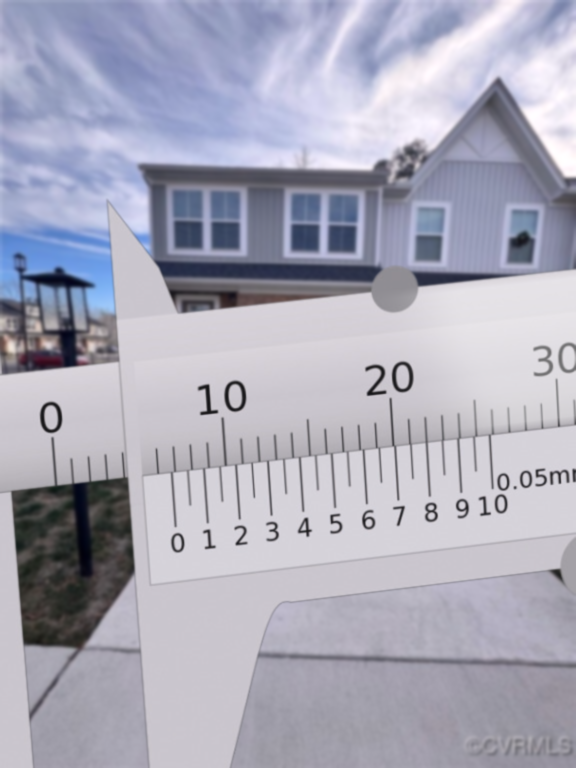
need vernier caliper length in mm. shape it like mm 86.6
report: mm 6.8
